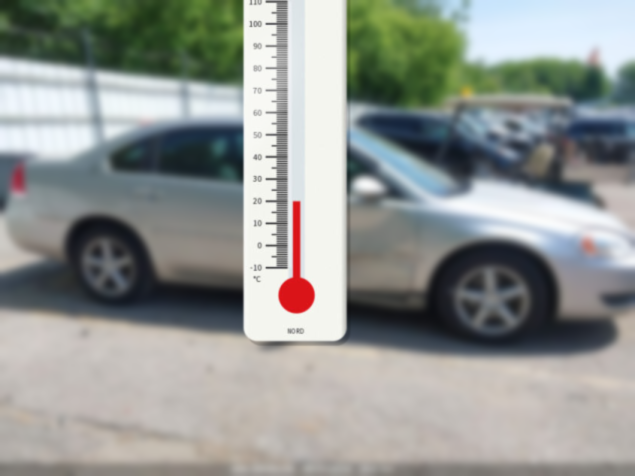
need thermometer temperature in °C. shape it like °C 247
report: °C 20
